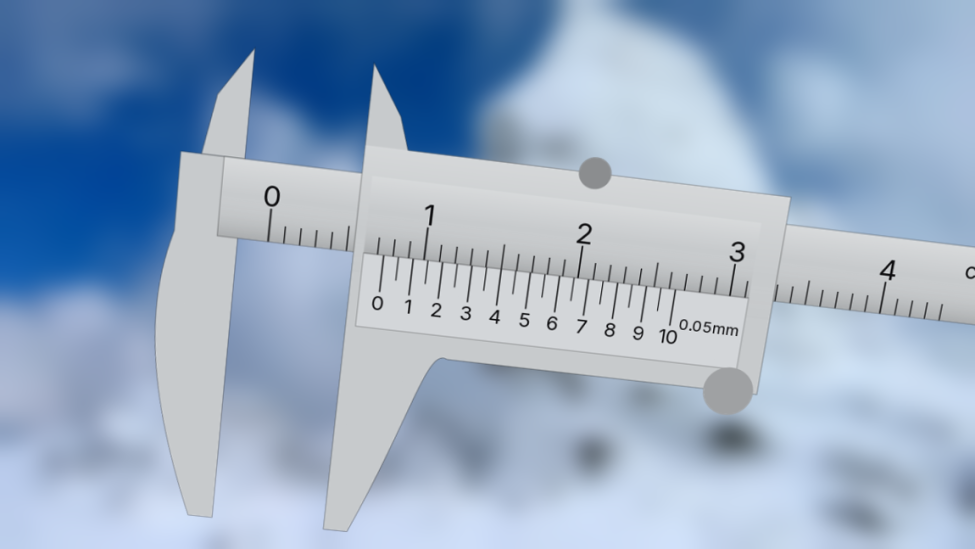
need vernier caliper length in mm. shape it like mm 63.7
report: mm 7.4
